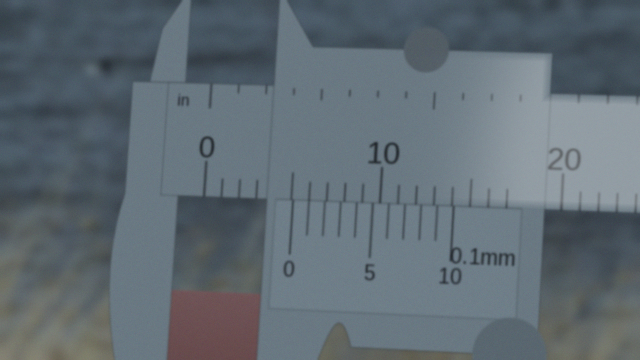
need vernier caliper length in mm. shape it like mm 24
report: mm 5.1
